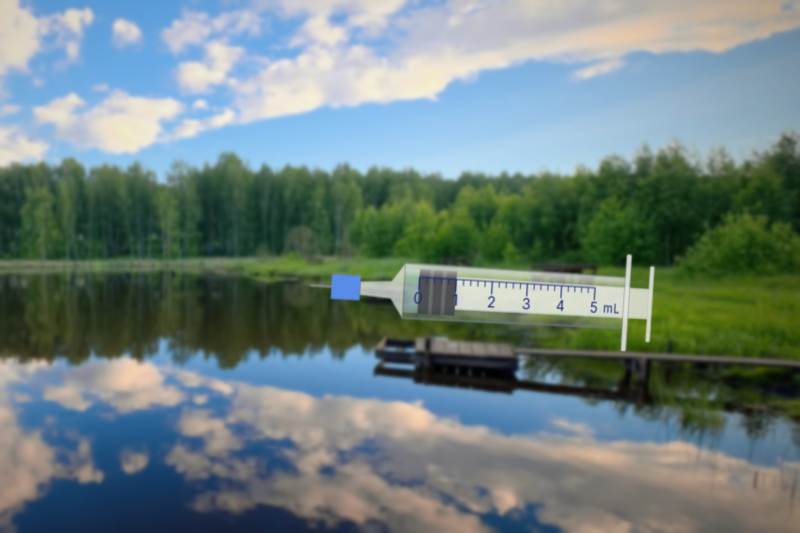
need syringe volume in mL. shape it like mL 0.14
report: mL 0
